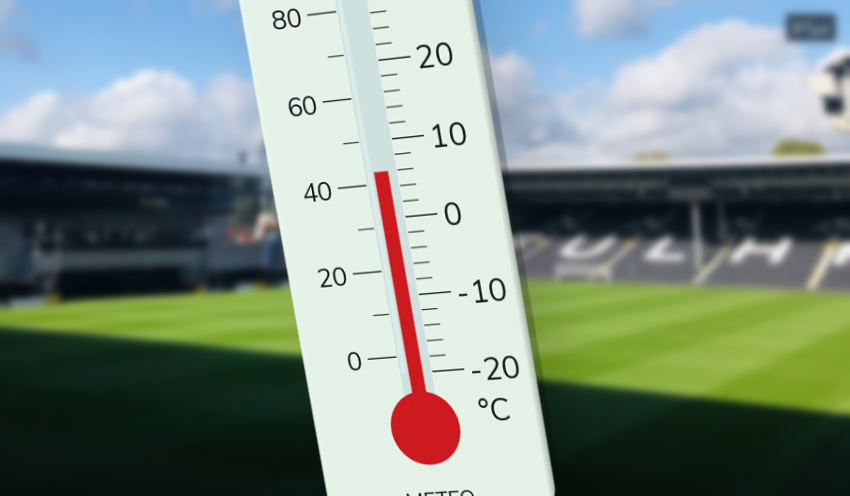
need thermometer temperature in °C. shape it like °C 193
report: °C 6
